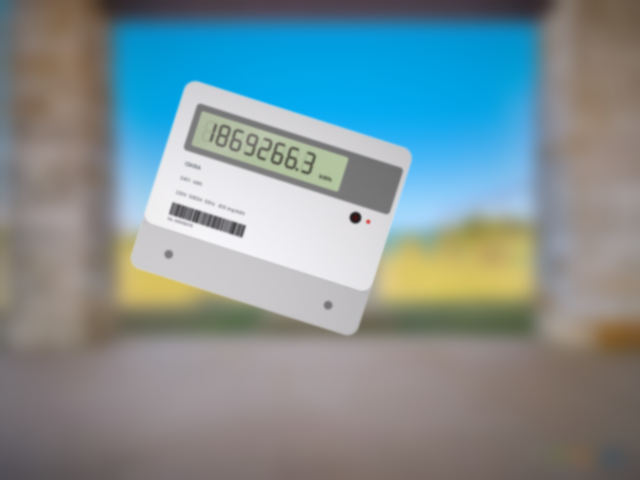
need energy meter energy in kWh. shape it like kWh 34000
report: kWh 1869266.3
